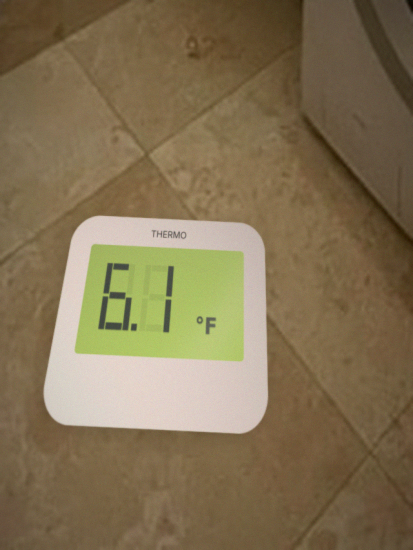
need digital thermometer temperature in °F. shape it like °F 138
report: °F 6.1
